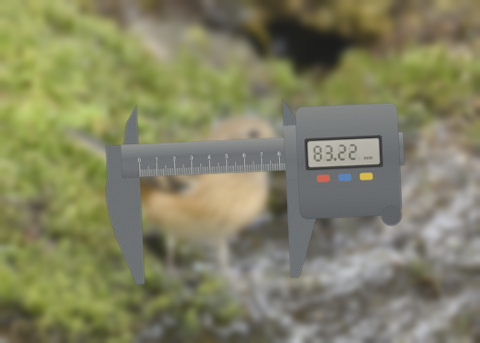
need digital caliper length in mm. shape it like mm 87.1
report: mm 83.22
